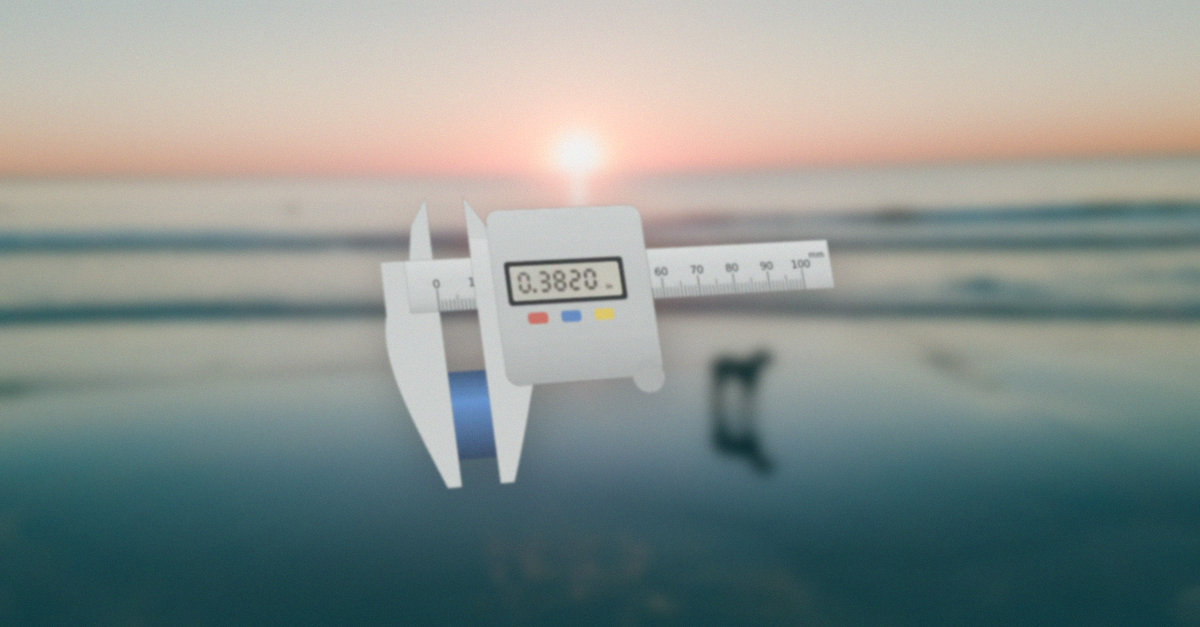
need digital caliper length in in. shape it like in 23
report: in 0.3820
